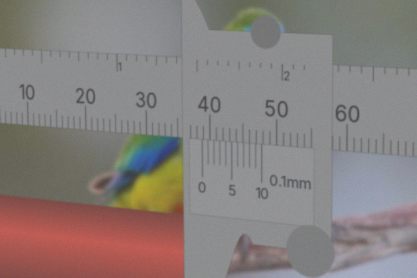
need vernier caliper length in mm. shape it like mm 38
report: mm 38.8
